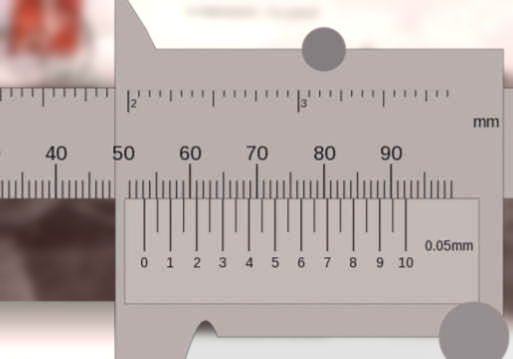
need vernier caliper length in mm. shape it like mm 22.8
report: mm 53.2
